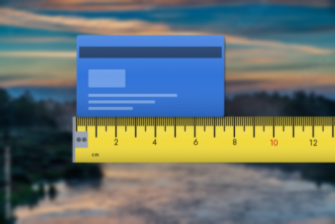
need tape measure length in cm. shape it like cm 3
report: cm 7.5
